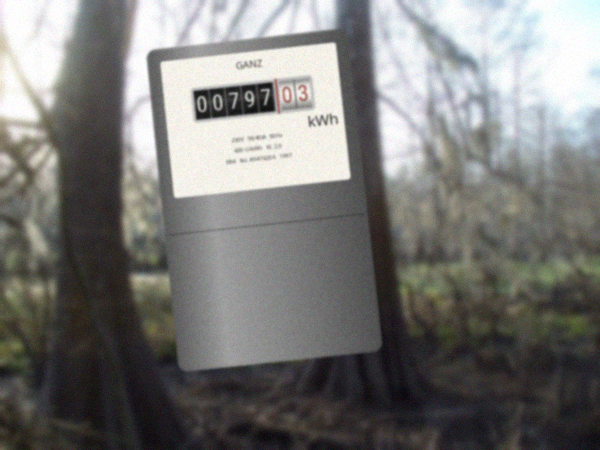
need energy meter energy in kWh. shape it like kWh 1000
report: kWh 797.03
